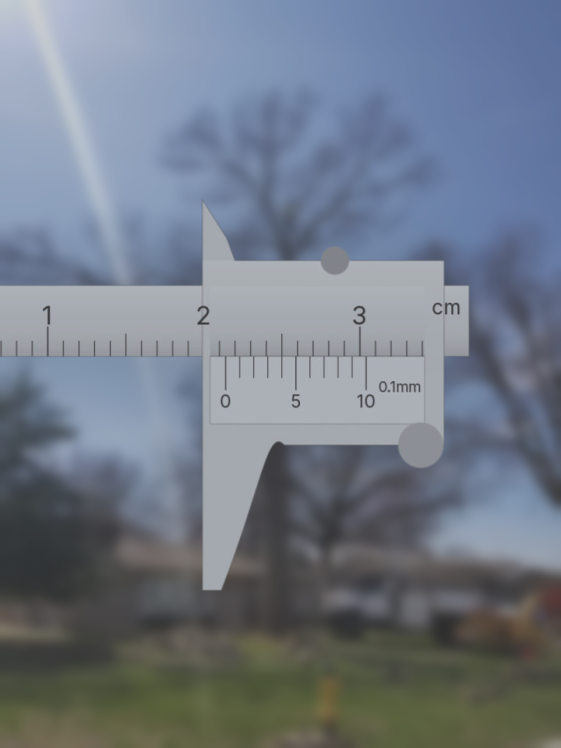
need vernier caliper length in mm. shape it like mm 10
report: mm 21.4
